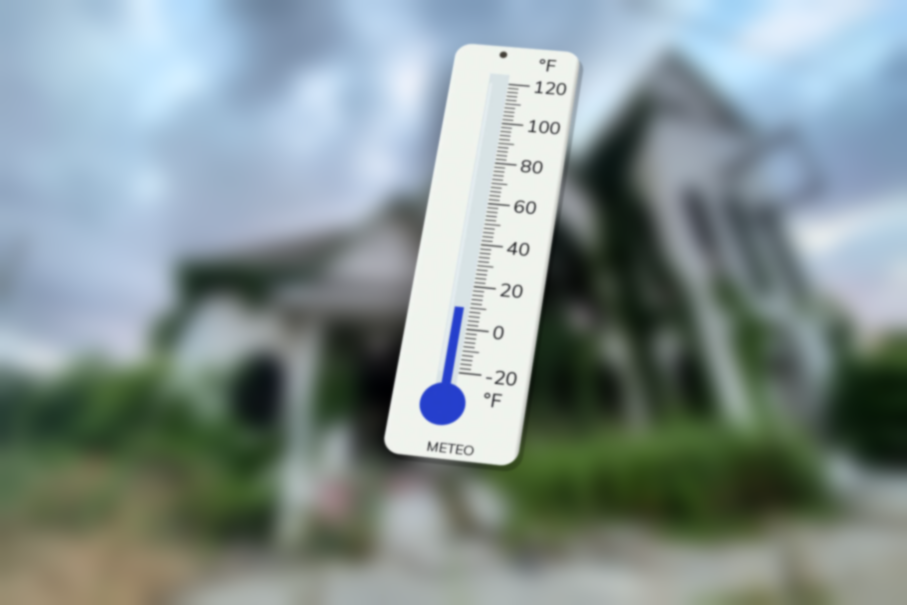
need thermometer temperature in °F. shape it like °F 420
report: °F 10
